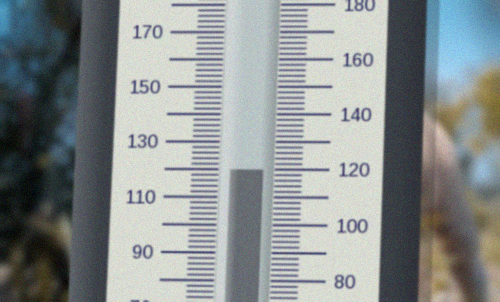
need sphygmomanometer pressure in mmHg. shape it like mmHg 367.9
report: mmHg 120
